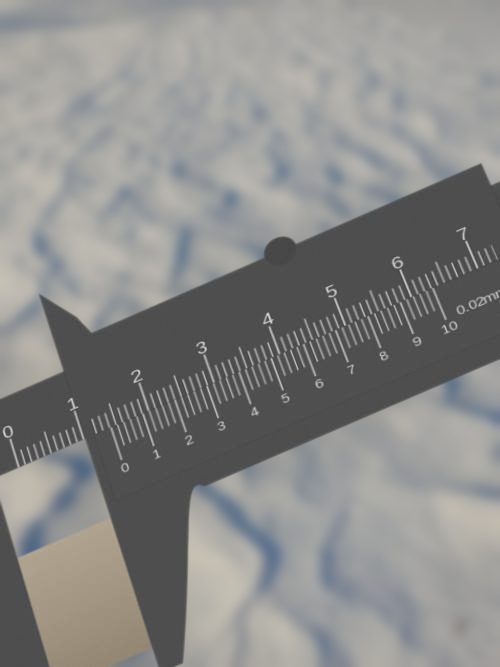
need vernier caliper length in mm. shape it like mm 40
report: mm 14.2
